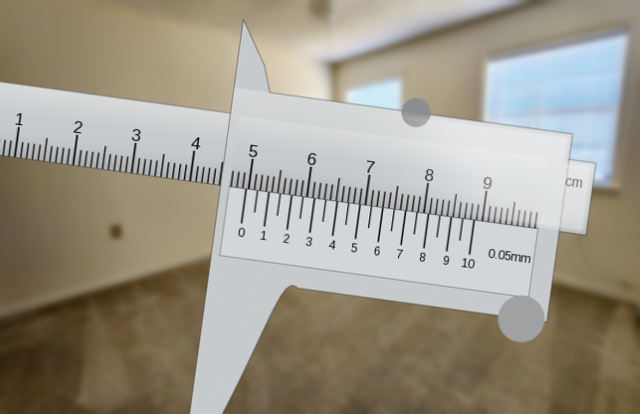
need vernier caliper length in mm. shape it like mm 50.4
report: mm 49.6
